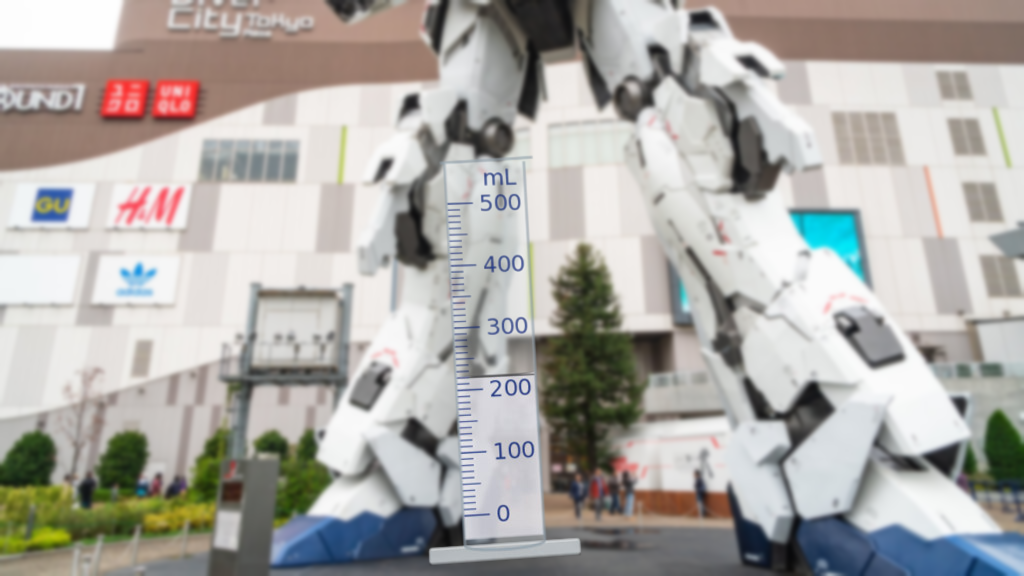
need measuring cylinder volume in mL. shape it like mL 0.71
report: mL 220
